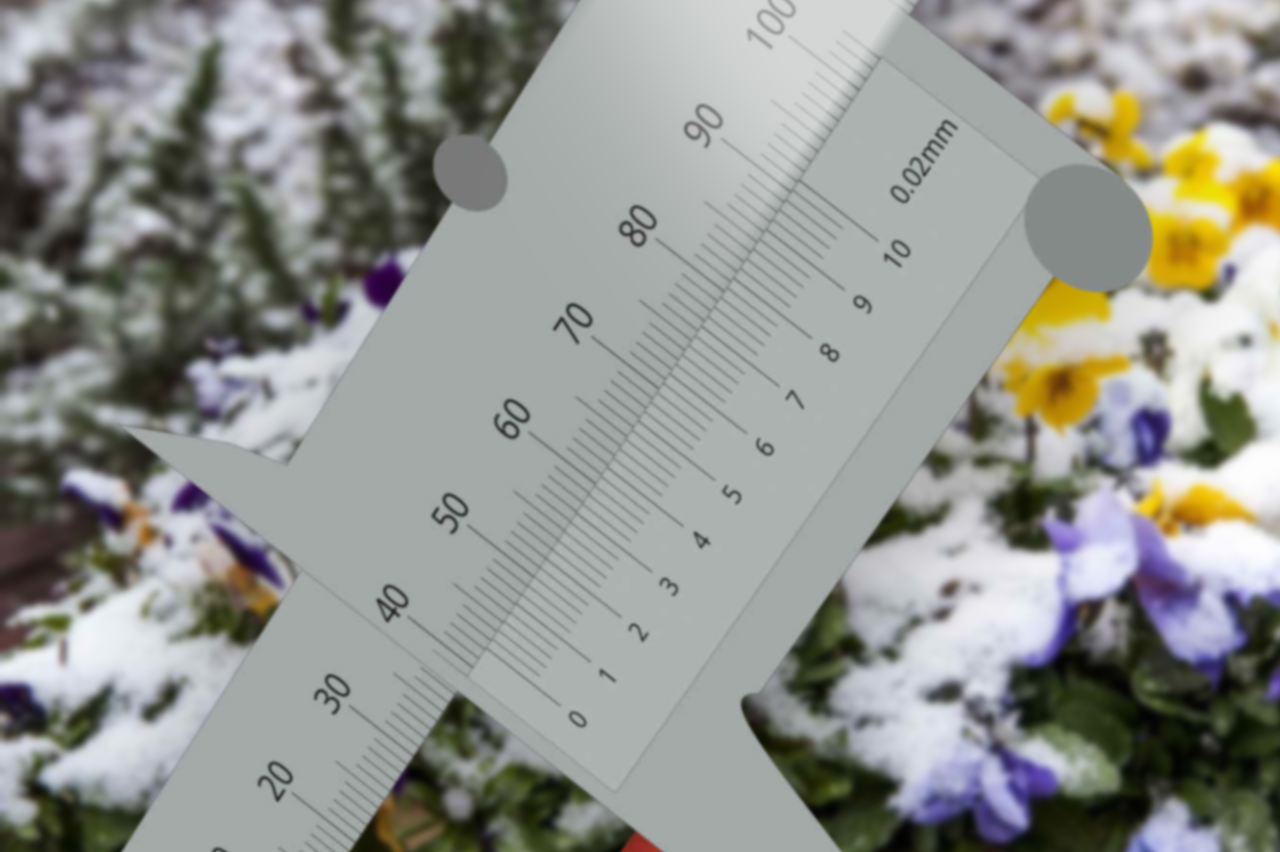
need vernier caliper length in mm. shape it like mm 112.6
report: mm 42.2
